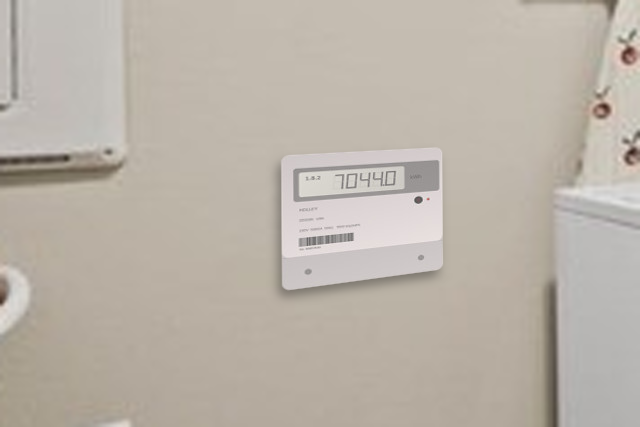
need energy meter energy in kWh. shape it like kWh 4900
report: kWh 7044.0
